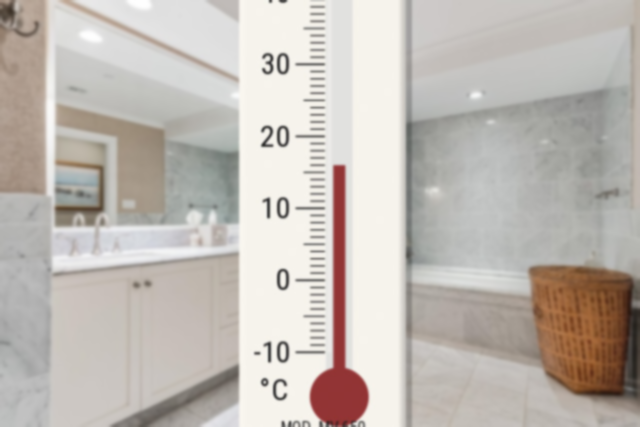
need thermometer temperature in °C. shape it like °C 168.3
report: °C 16
